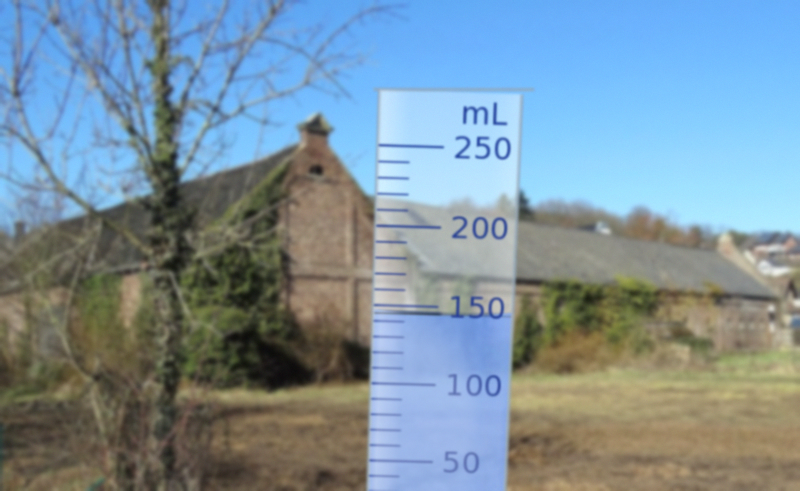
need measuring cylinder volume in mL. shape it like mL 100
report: mL 145
